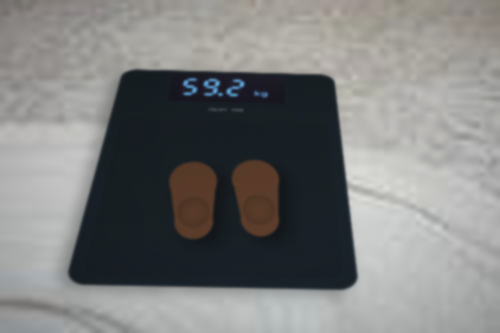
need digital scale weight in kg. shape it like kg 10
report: kg 59.2
